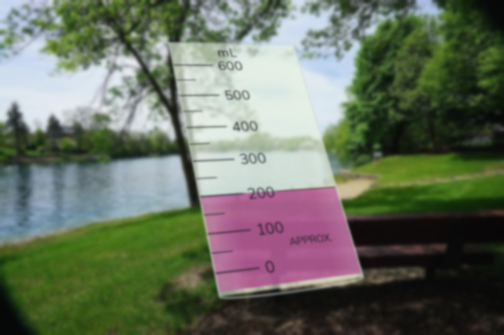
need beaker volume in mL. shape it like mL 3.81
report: mL 200
